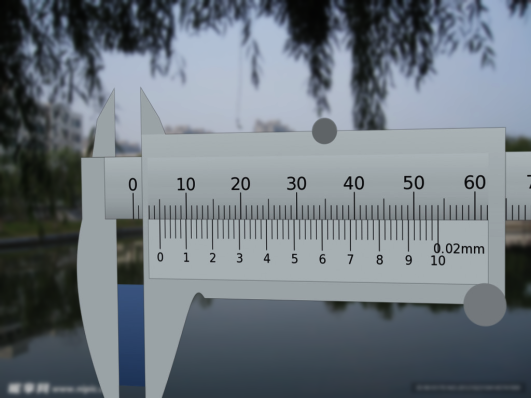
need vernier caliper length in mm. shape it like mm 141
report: mm 5.0
